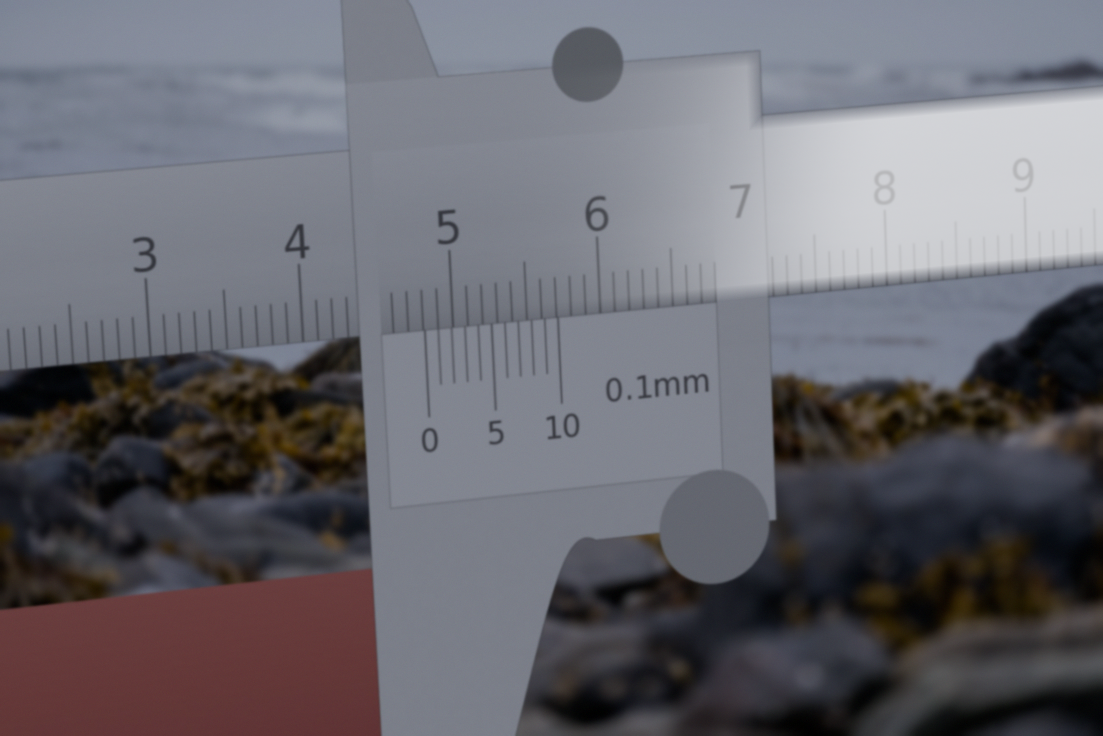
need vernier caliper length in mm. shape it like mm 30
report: mm 48.1
